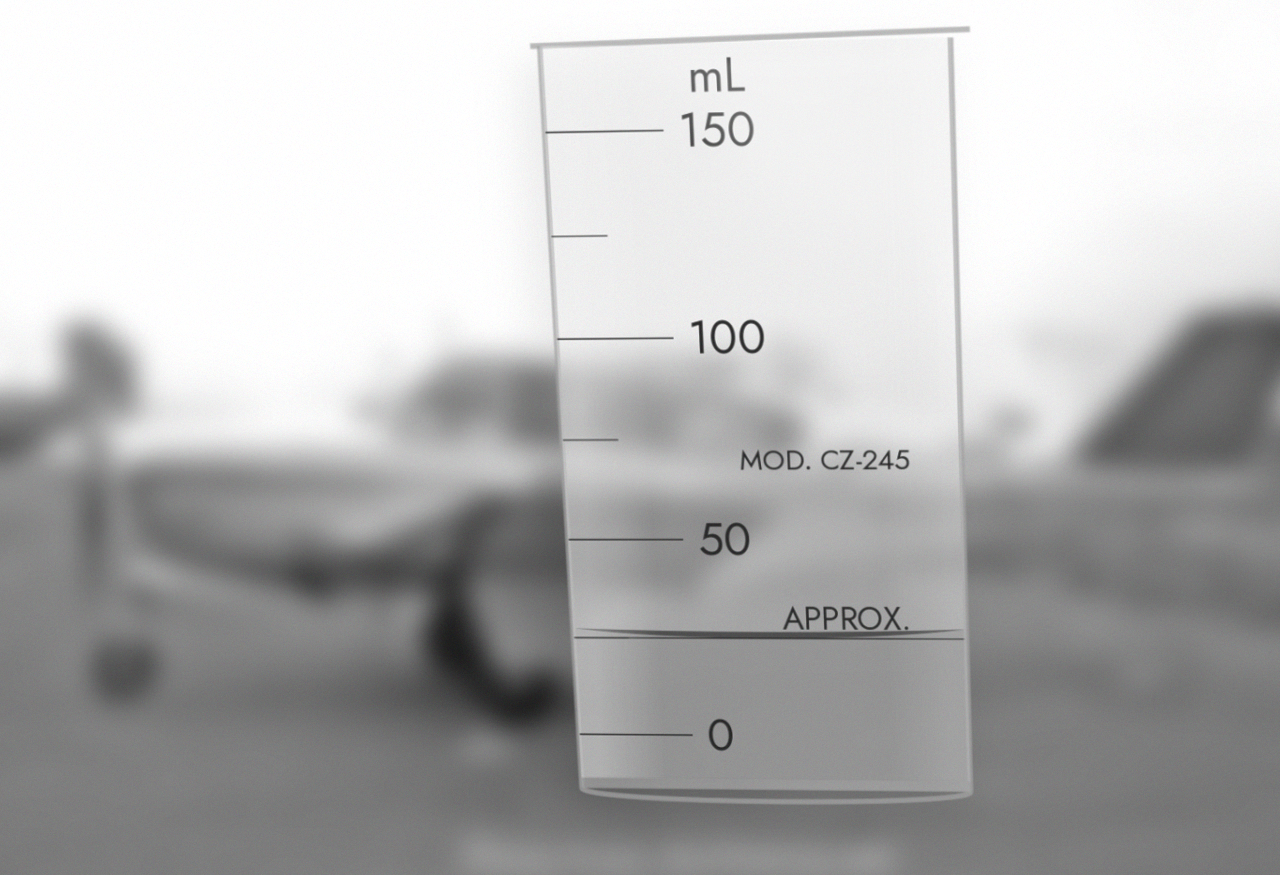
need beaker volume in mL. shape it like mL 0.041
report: mL 25
